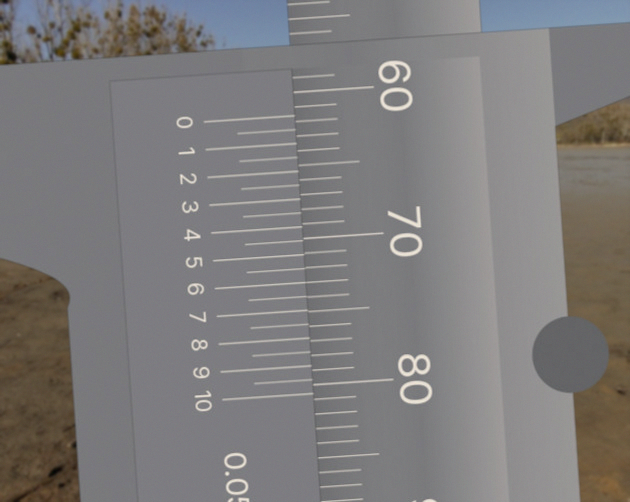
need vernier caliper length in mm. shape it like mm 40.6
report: mm 61.6
